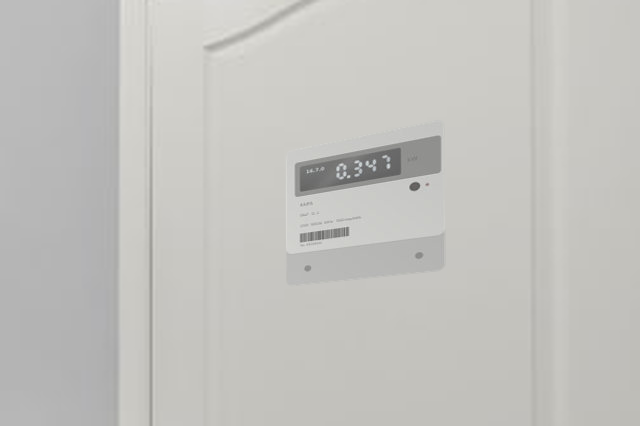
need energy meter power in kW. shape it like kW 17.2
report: kW 0.347
